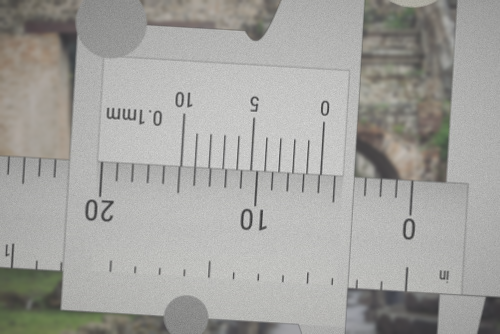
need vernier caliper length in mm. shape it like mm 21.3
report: mm 5.9
